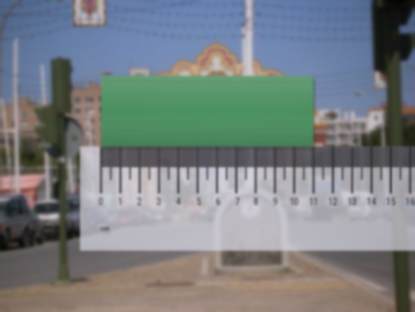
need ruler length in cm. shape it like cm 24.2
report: cm 11
